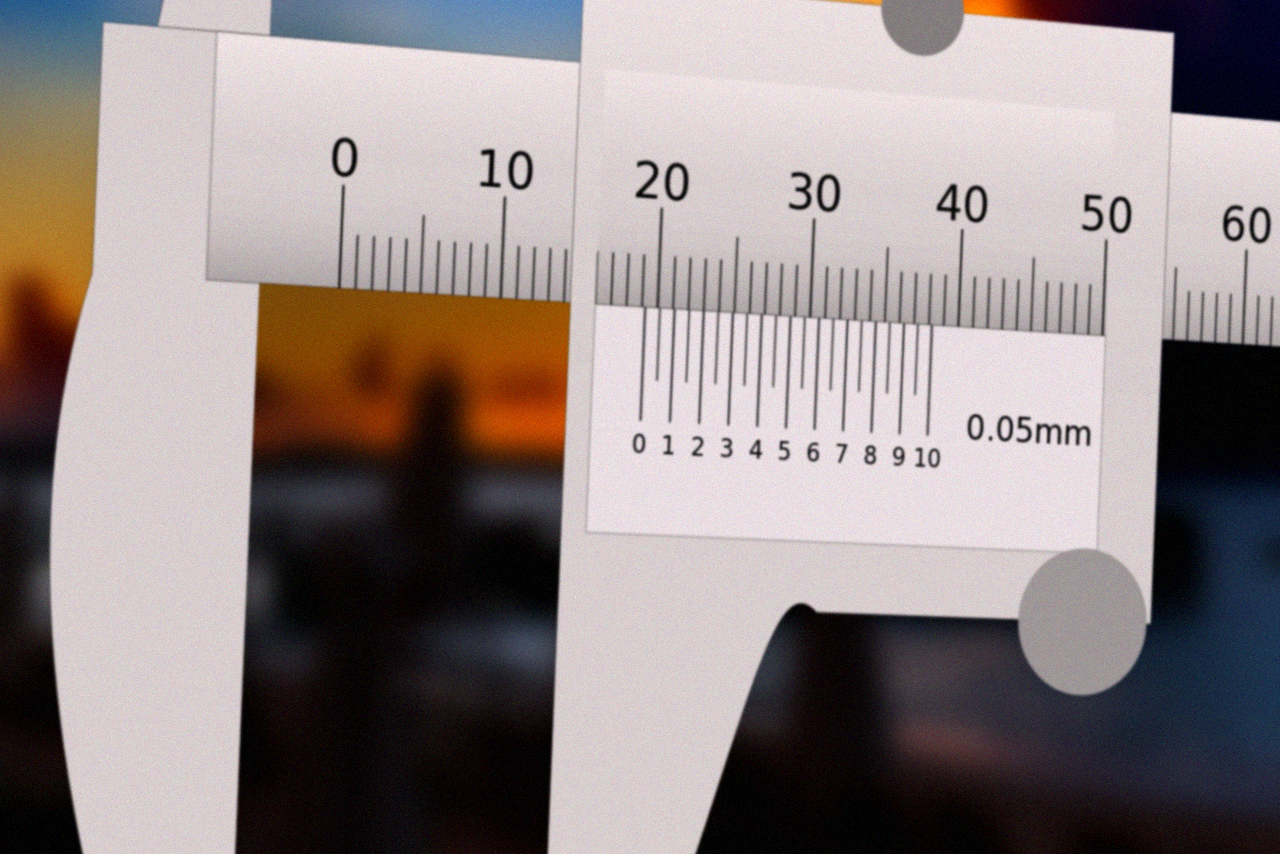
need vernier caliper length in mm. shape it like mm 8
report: mm 19.2
